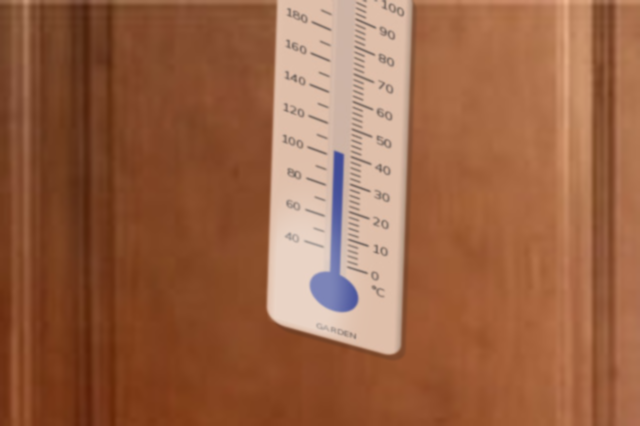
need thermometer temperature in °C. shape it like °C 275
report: °C 40
